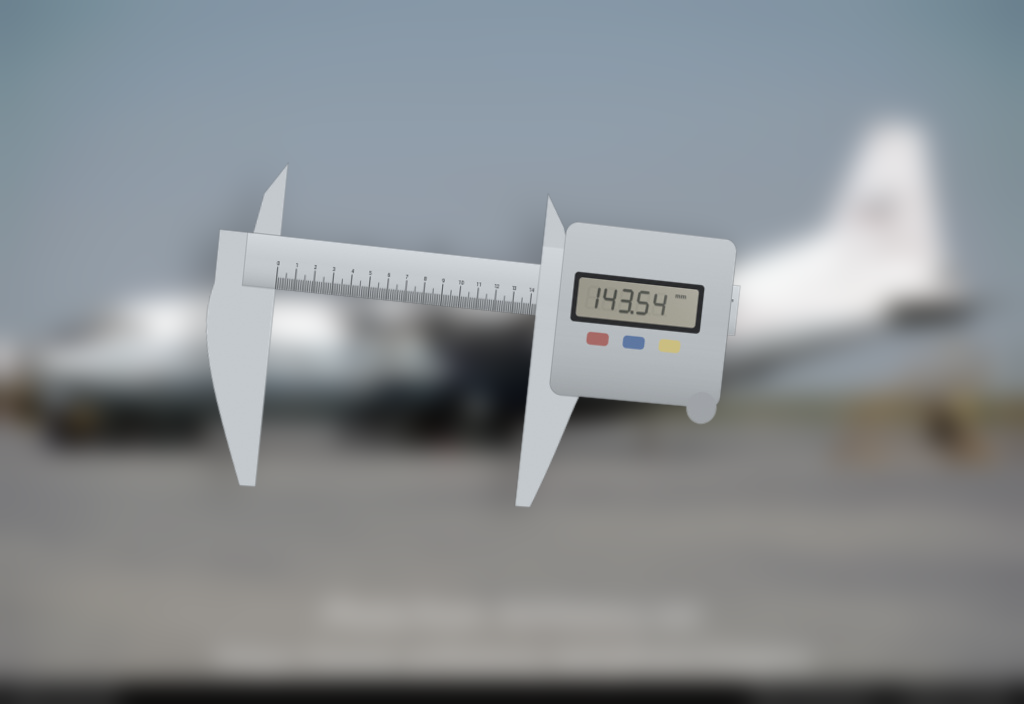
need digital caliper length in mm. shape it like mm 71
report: mm 143.54
